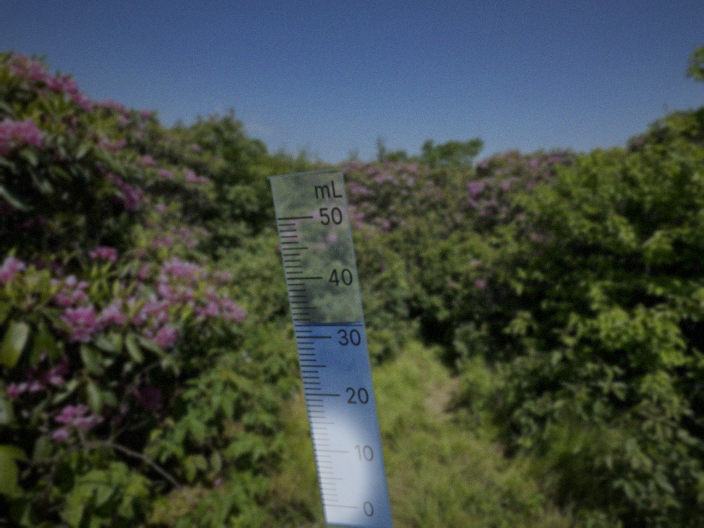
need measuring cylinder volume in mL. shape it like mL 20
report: mL 32
